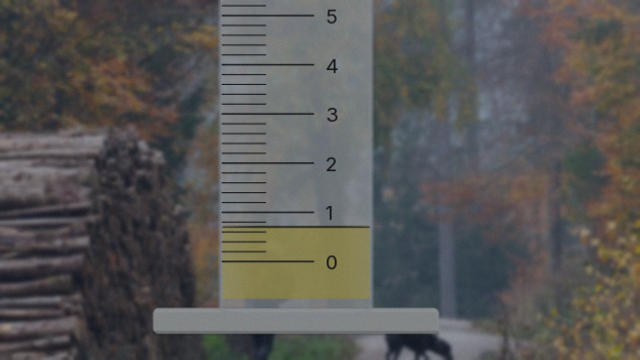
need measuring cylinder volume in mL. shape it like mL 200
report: mL 0.7
